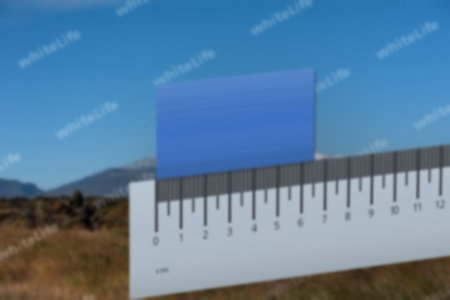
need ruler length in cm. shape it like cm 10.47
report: cm 6.5
